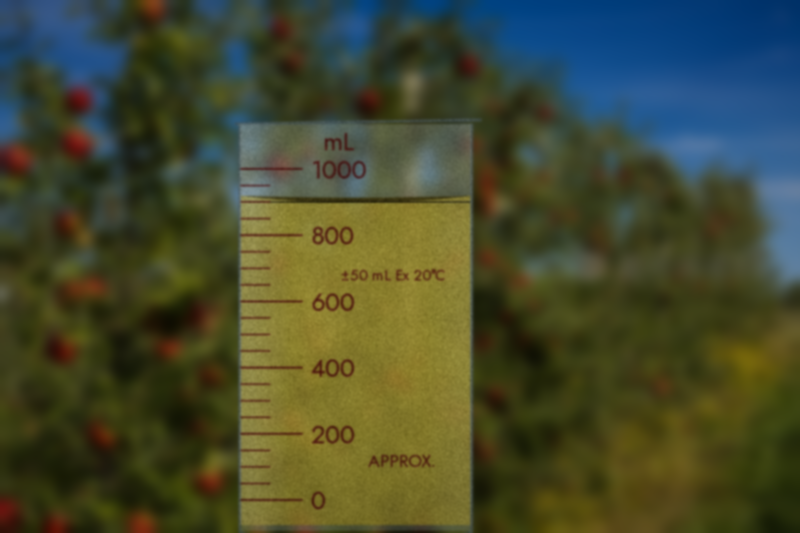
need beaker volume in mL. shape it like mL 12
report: mL 900
